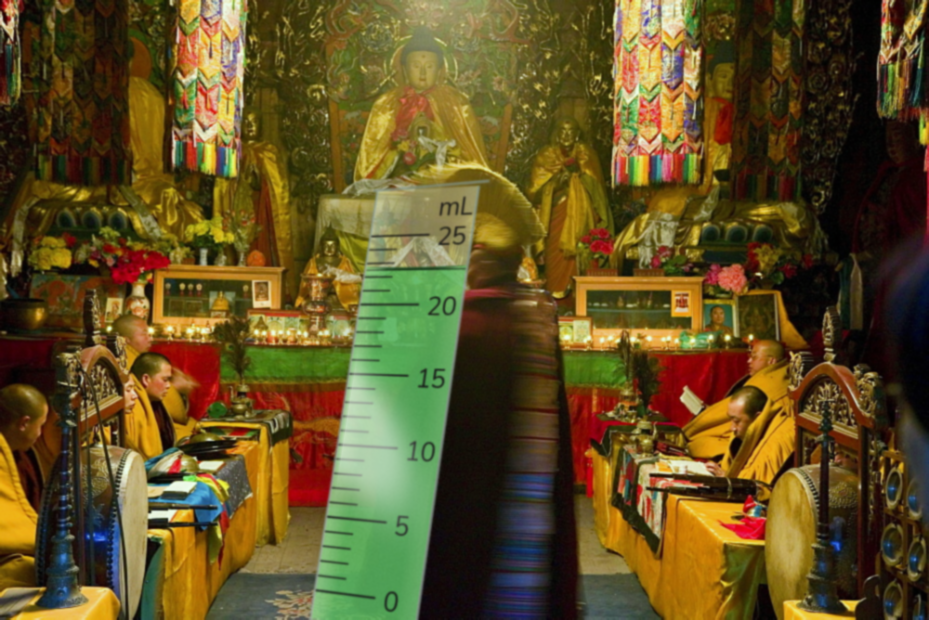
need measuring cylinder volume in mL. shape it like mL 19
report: mL 22.5
